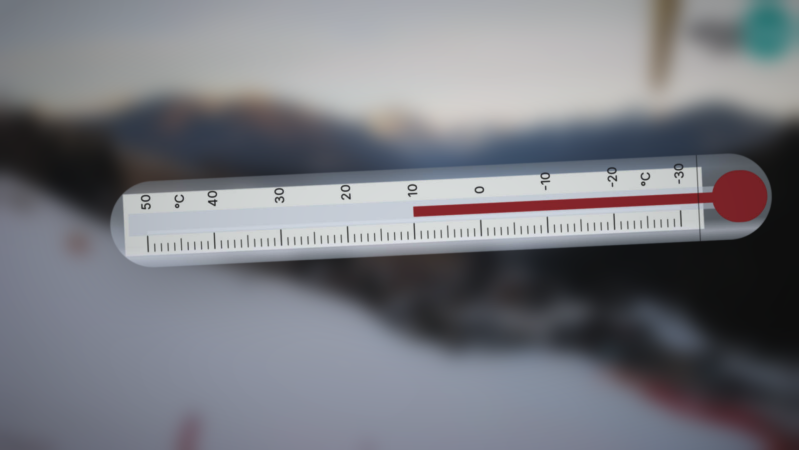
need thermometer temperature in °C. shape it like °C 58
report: °C 10
